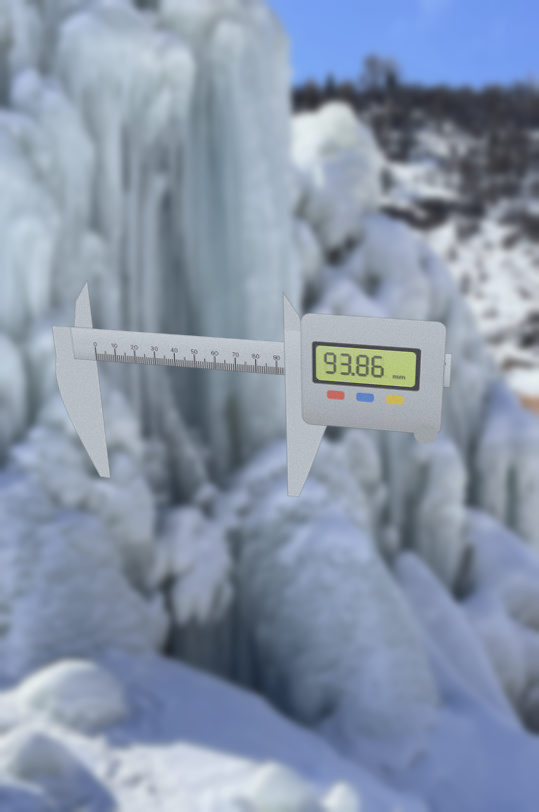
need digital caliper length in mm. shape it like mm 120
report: mm 93.86
